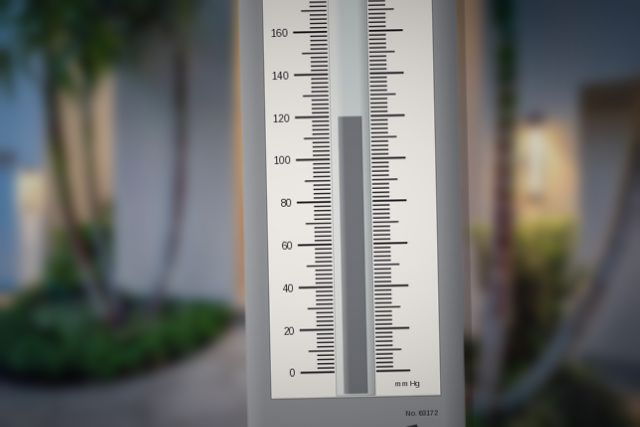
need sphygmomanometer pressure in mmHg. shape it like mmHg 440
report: mmHg 120
